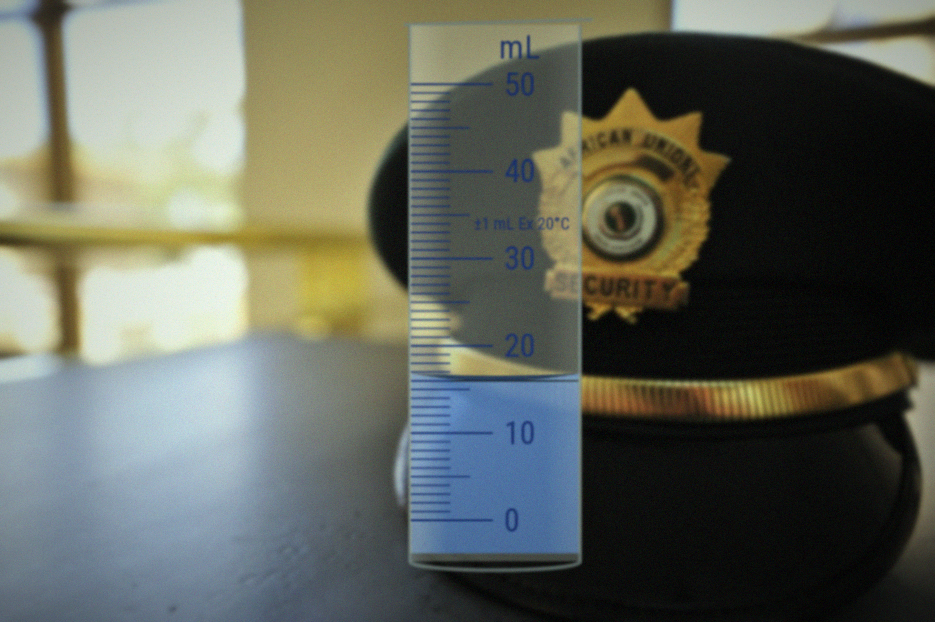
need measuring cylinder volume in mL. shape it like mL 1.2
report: mL 16
